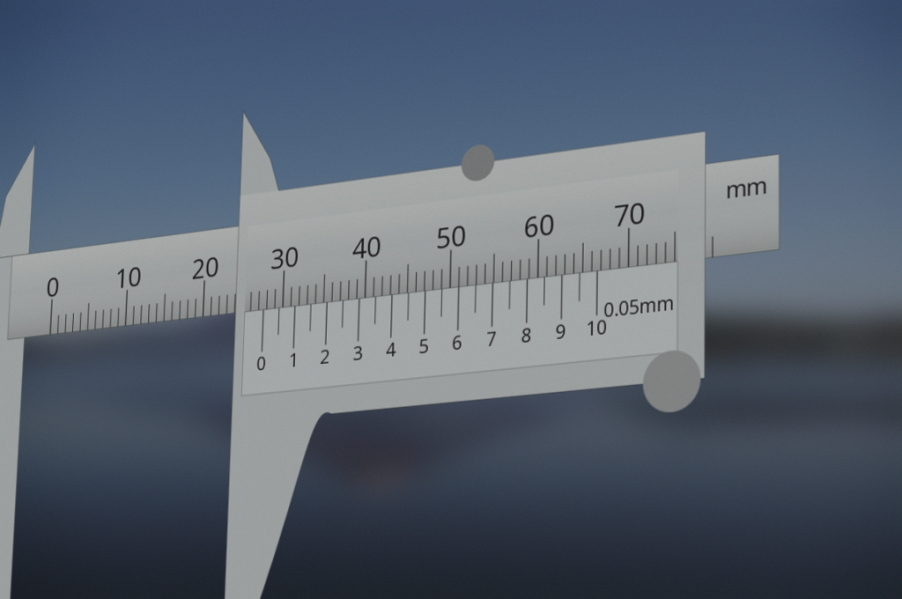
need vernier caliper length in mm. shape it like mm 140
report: mm 27.6
